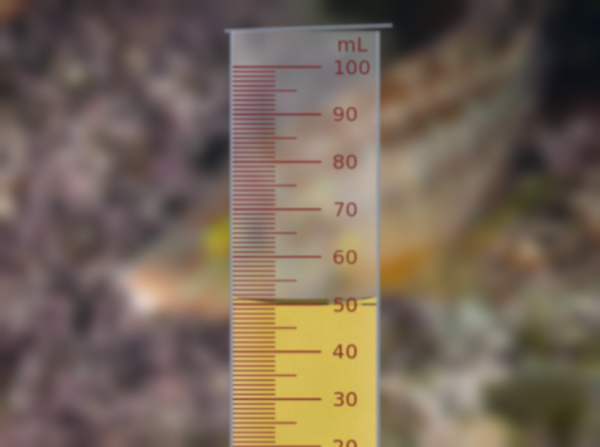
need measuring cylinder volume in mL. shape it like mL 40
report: mL 50
